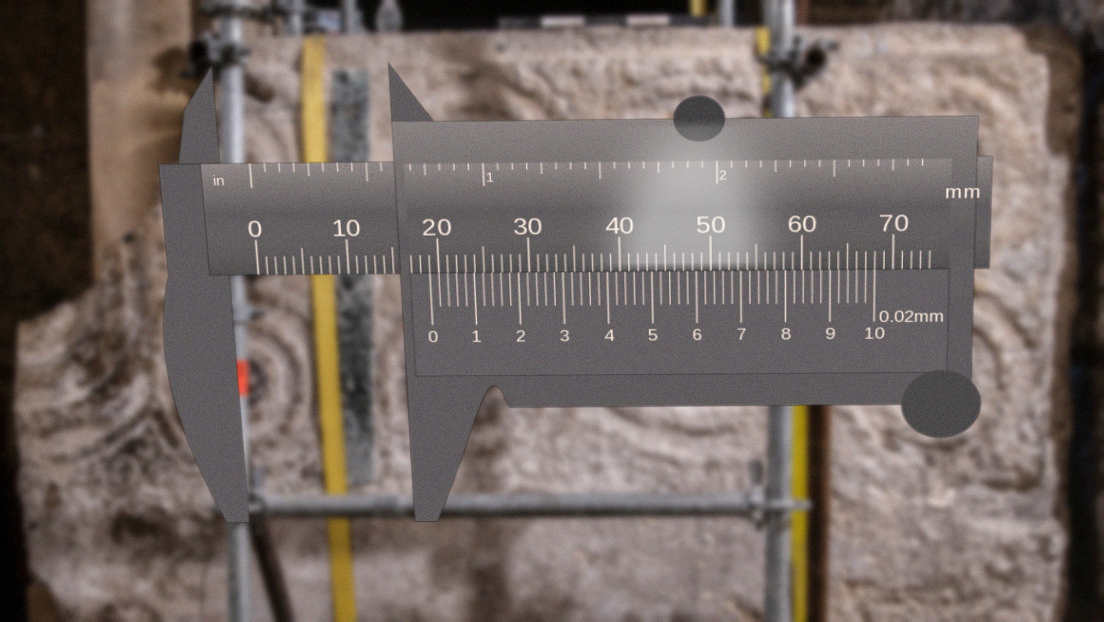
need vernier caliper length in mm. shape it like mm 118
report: mm 19.0
